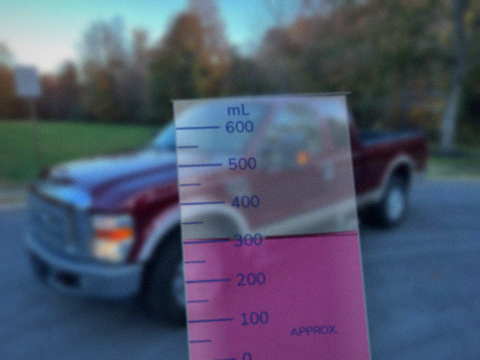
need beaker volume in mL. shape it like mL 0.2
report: mL 300
